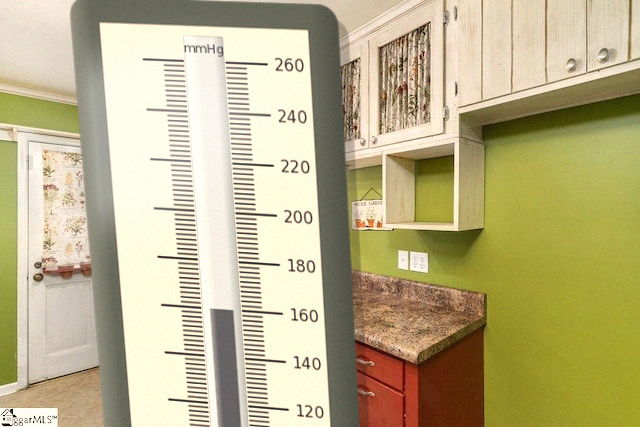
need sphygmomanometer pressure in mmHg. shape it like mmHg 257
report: mmHg 160
